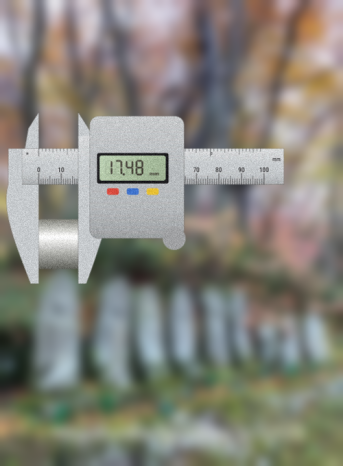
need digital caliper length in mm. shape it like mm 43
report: mm 17.48
